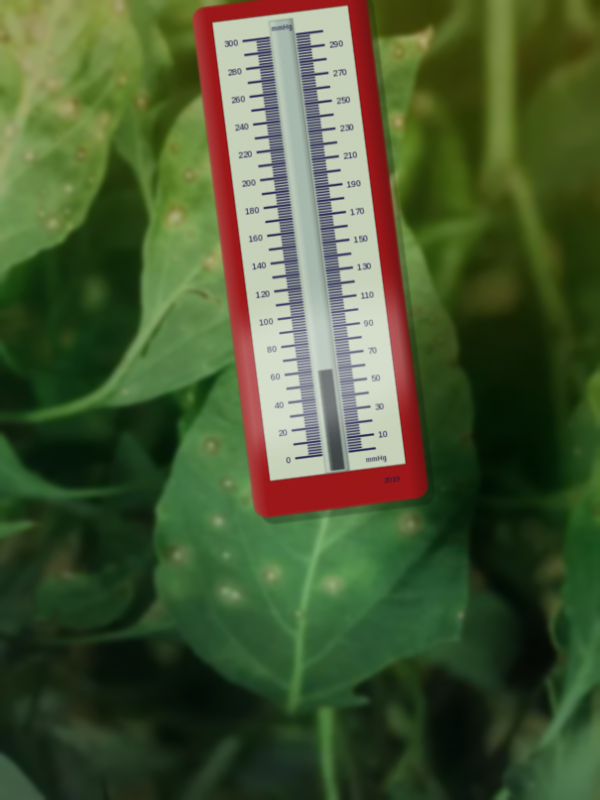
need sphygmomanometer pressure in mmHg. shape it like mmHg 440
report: mmHg 60
